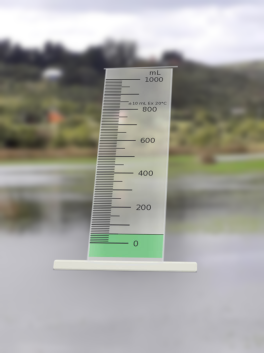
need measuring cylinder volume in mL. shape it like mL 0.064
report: mL 50
